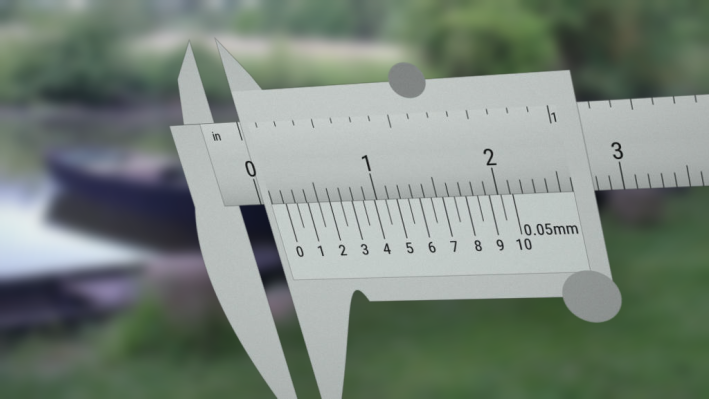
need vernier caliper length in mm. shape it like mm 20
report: mm 2.2
